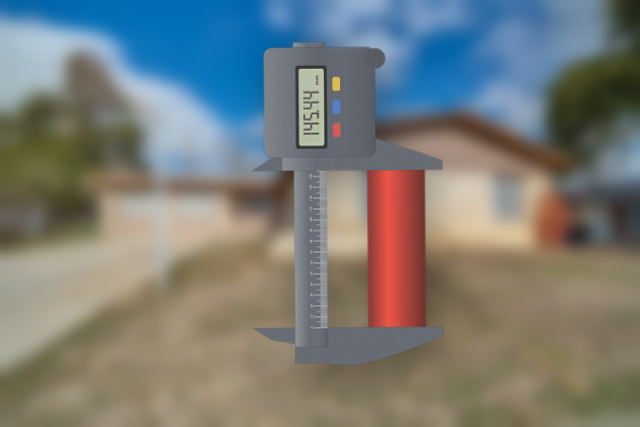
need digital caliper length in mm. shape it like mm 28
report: mm 145.44
